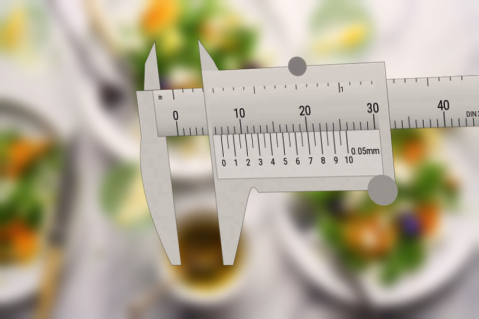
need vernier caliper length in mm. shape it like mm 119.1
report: mm 6.8
